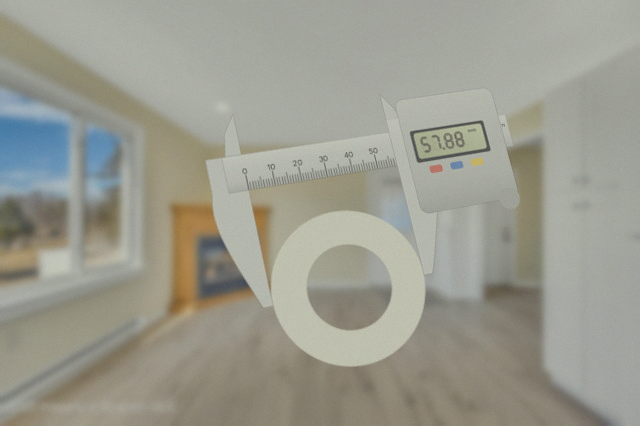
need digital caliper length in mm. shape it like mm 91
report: mm 57.88
